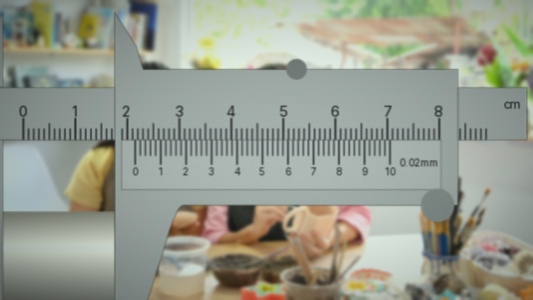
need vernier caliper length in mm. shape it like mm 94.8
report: mm 21.5
